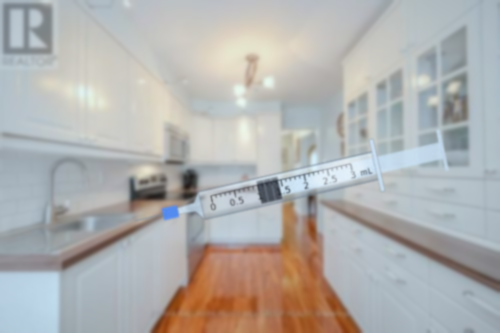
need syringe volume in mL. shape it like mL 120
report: mL 1
